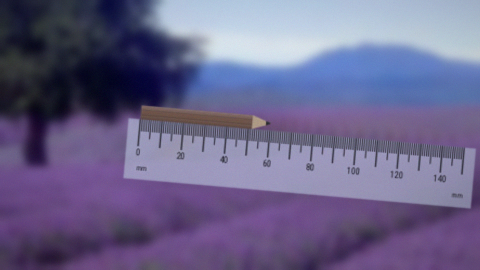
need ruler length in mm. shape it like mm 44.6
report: mm 60
